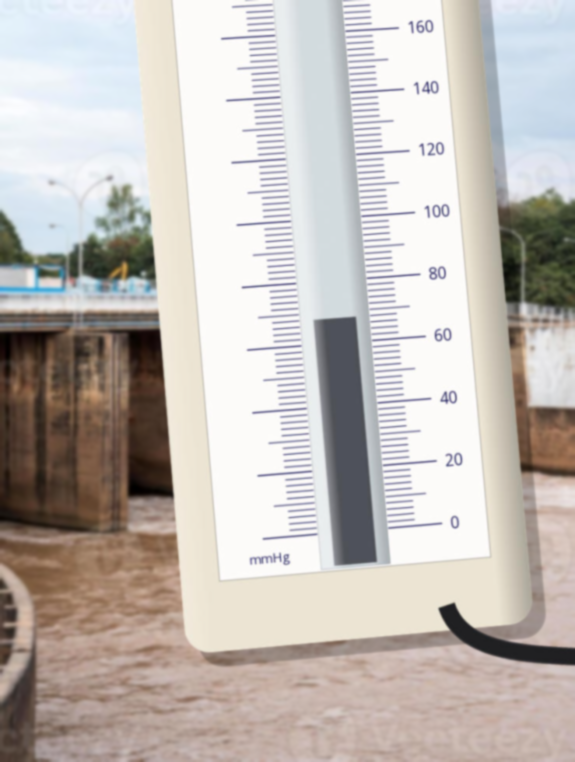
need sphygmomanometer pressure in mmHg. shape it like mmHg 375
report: mmHg 68
